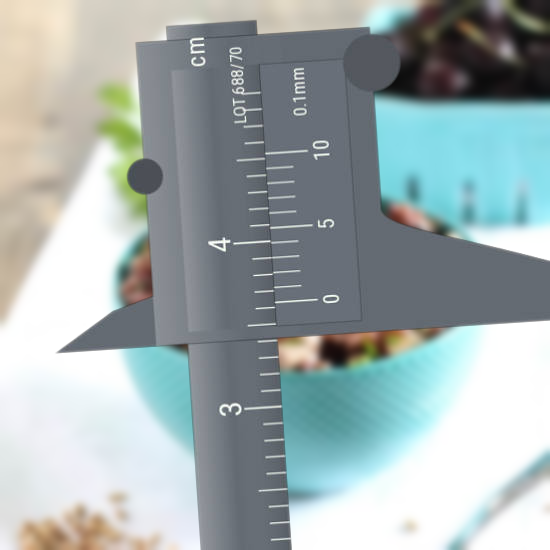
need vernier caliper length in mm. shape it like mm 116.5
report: mm 36.3
